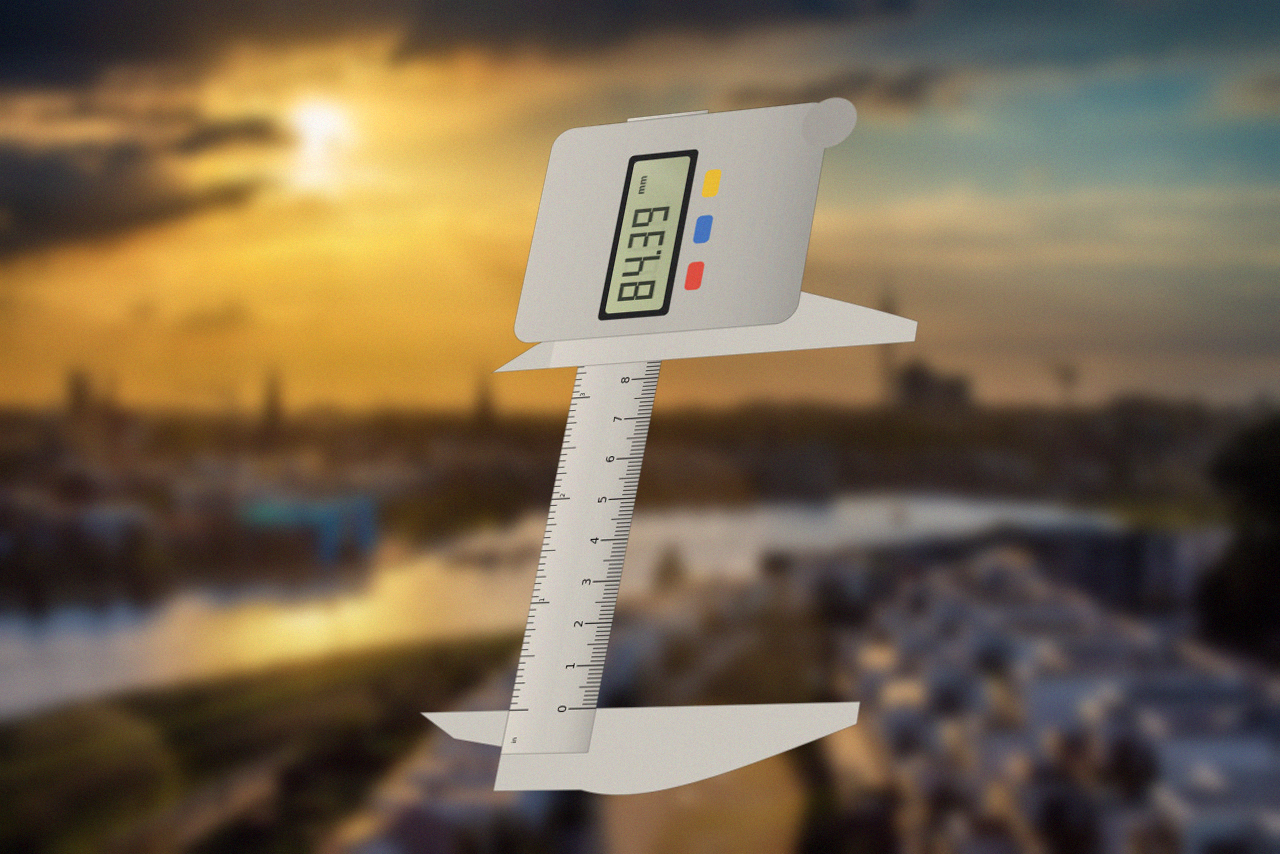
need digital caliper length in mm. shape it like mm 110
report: mm 84.39
